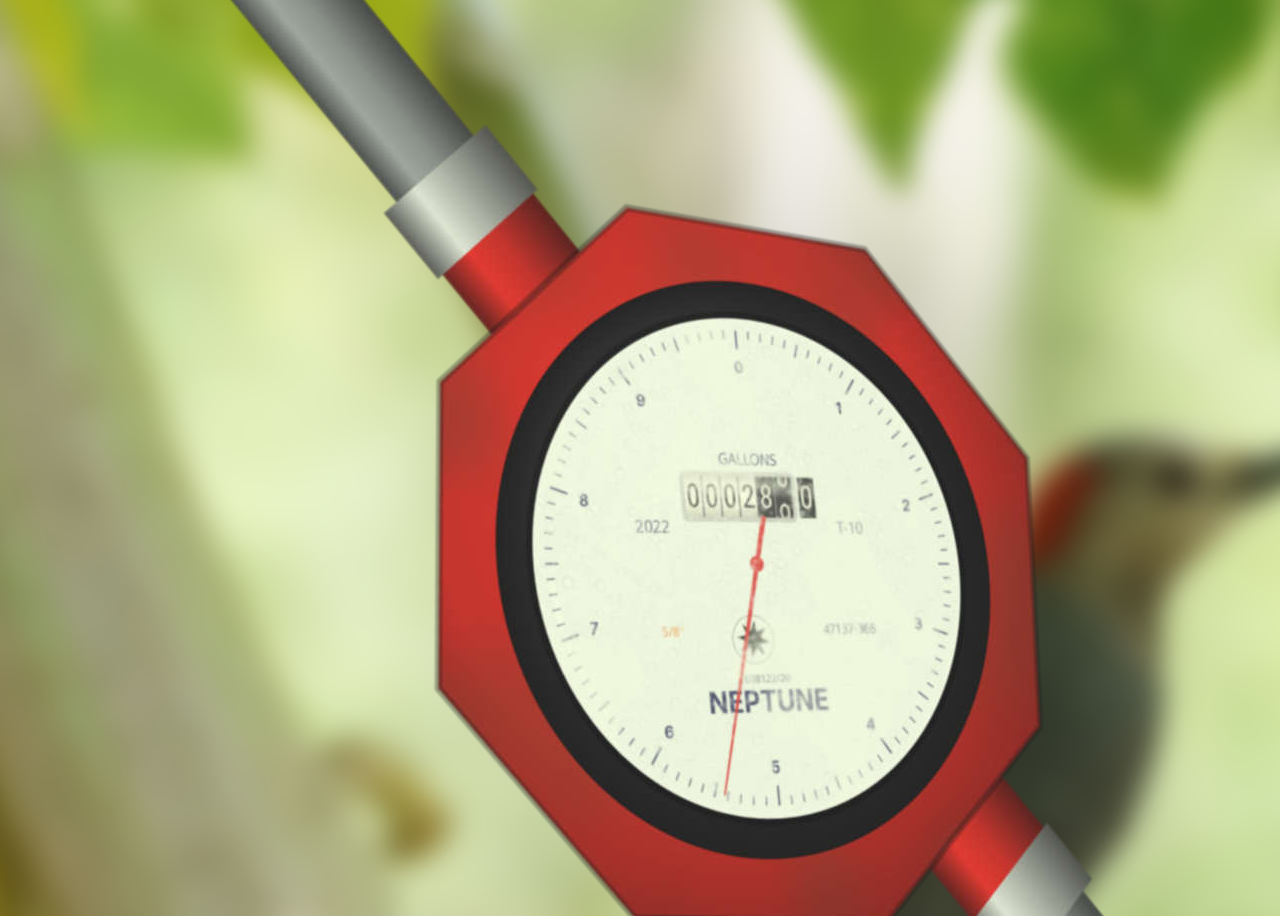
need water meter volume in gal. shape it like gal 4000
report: gal 2885.4
